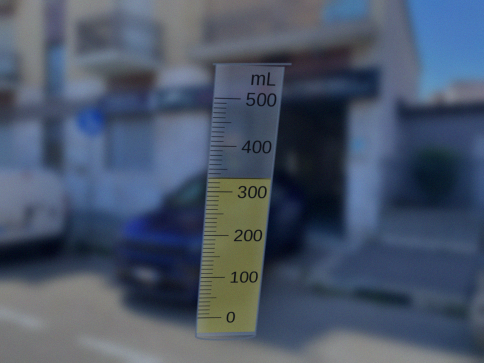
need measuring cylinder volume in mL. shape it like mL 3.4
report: mL 330
